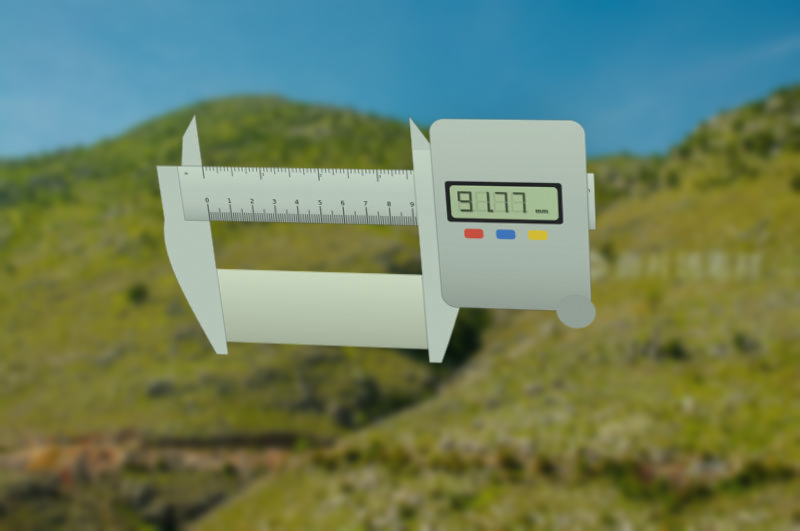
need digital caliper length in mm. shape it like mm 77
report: mm 91.77
